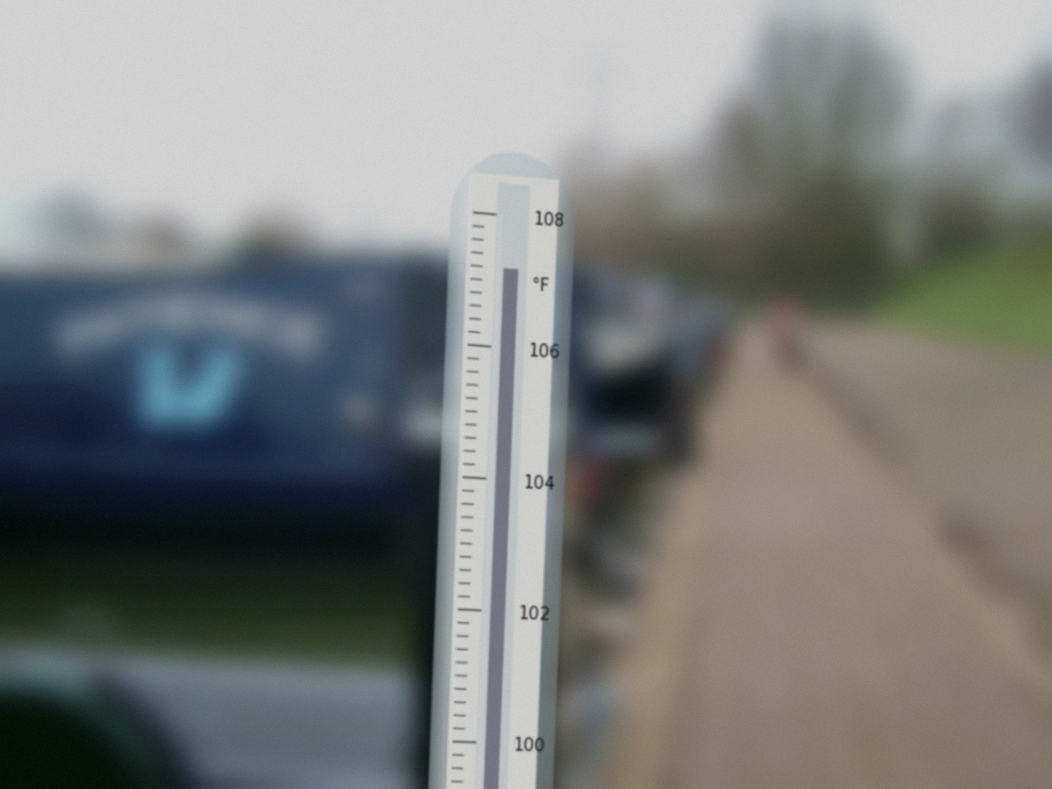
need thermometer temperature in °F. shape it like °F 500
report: °F 107.2
